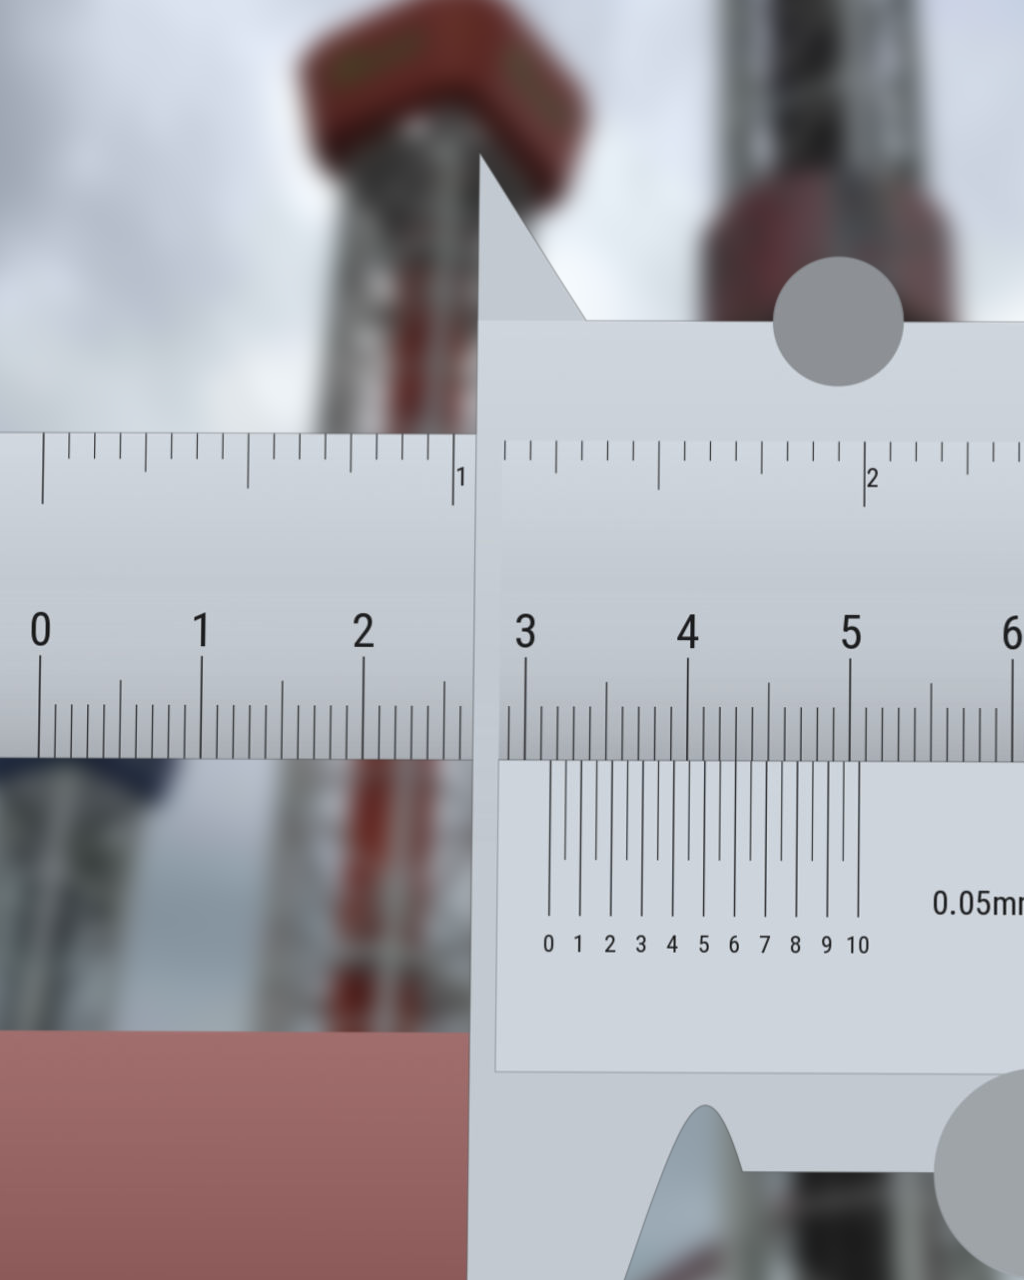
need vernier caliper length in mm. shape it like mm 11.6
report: mm 31.6
